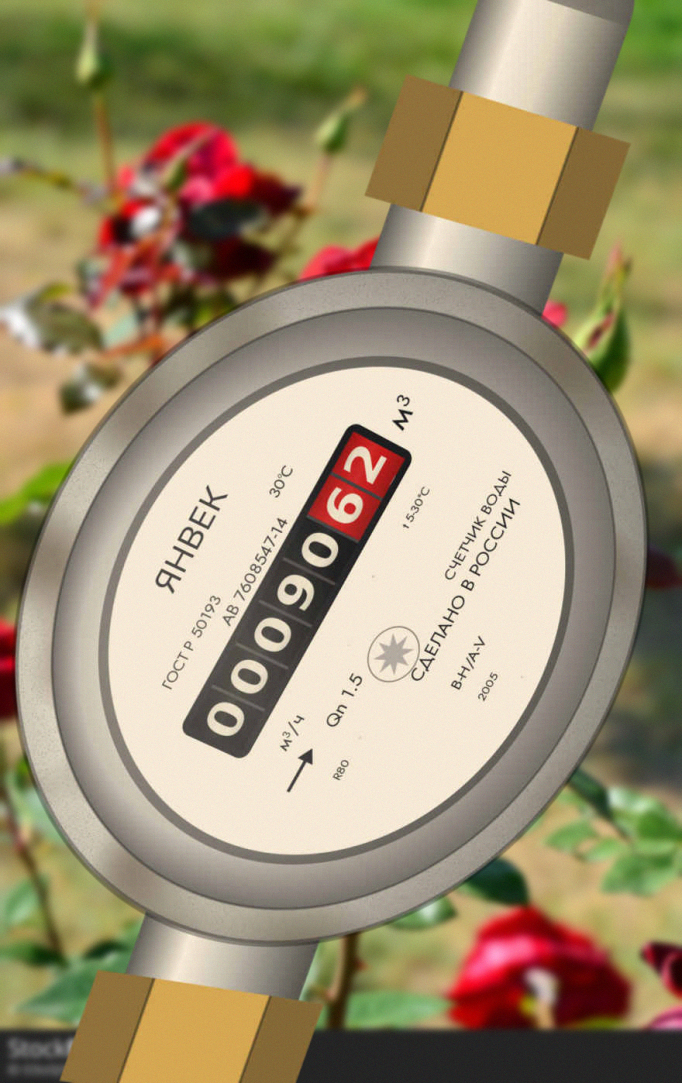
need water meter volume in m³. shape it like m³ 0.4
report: m³ 90.62
